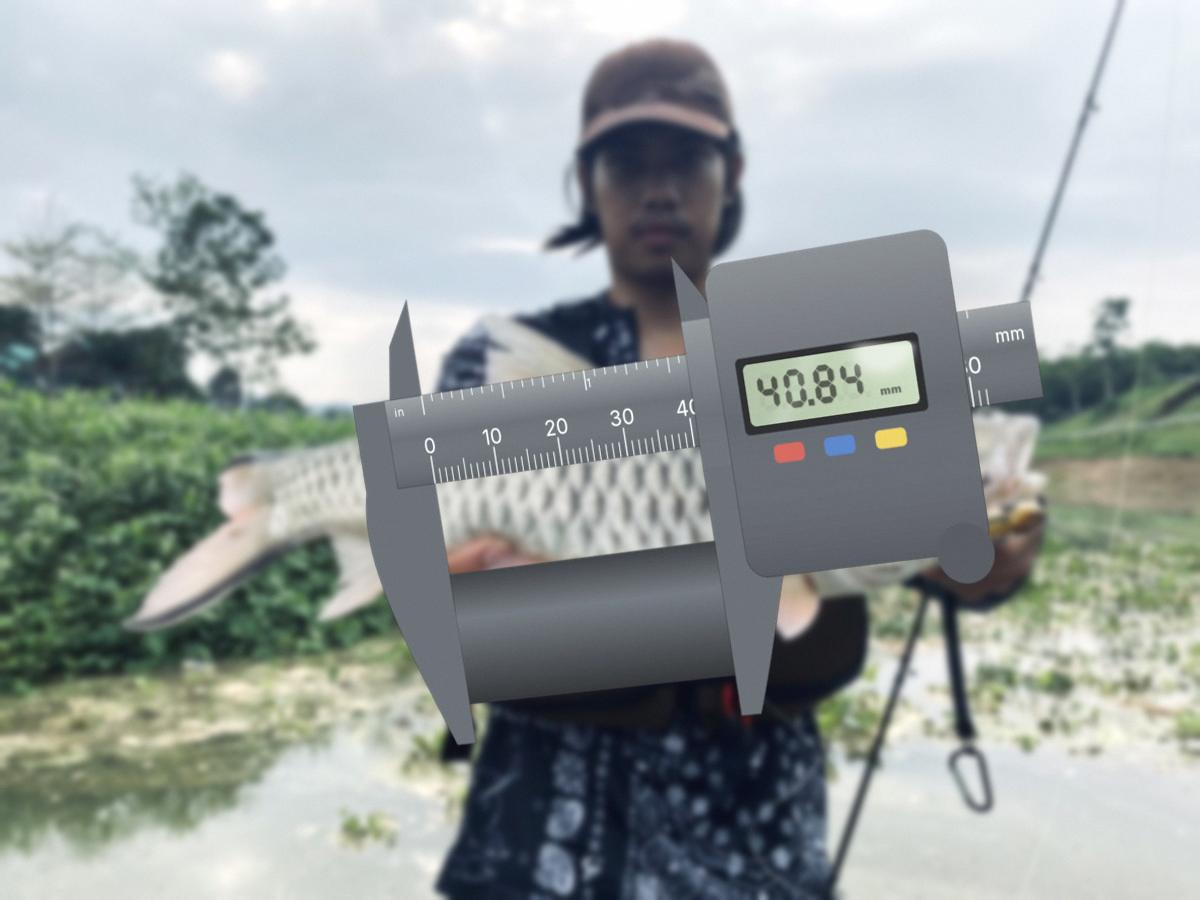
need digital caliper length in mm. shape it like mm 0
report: mm 40.84
